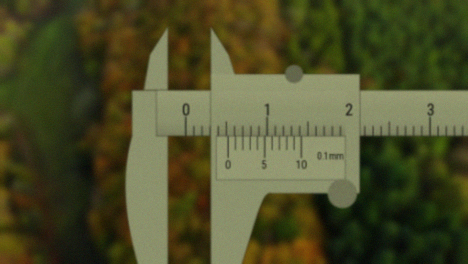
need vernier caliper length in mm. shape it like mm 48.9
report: mm 5.2
